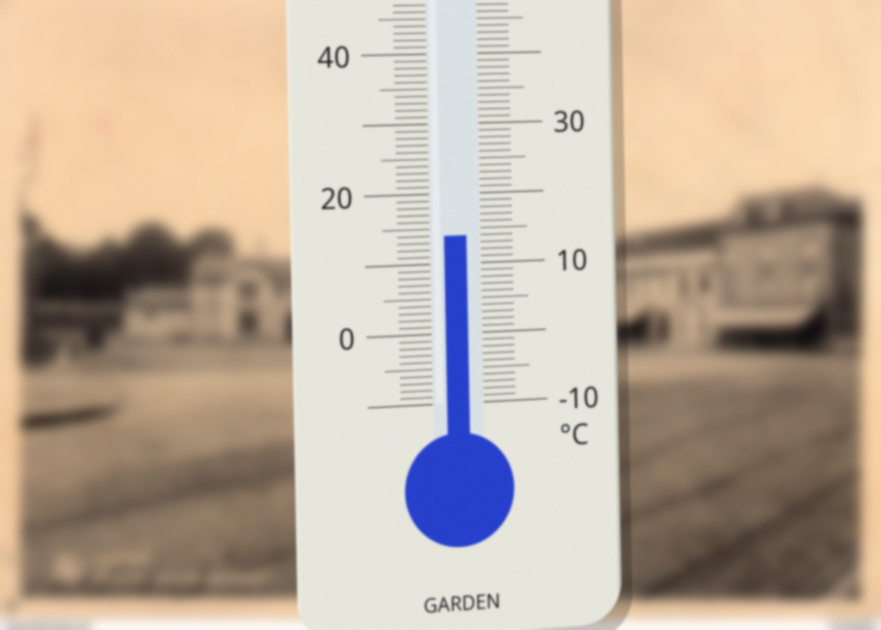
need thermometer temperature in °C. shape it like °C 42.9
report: °C 14
